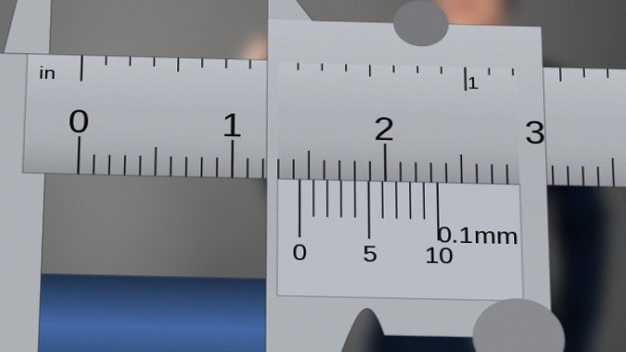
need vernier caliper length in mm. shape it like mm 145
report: mm 14.4
